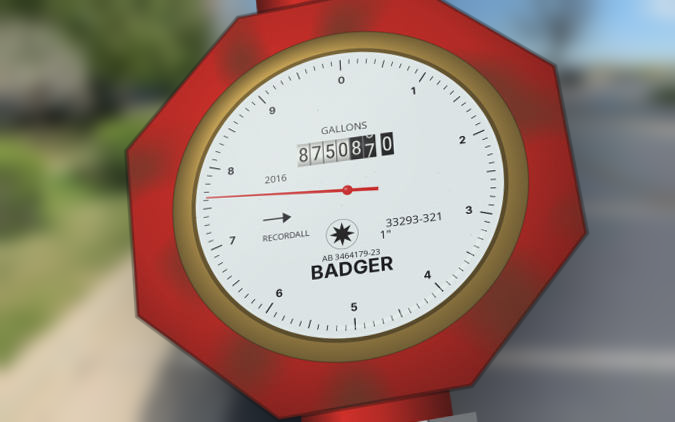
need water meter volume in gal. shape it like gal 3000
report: gal 8750867.6
